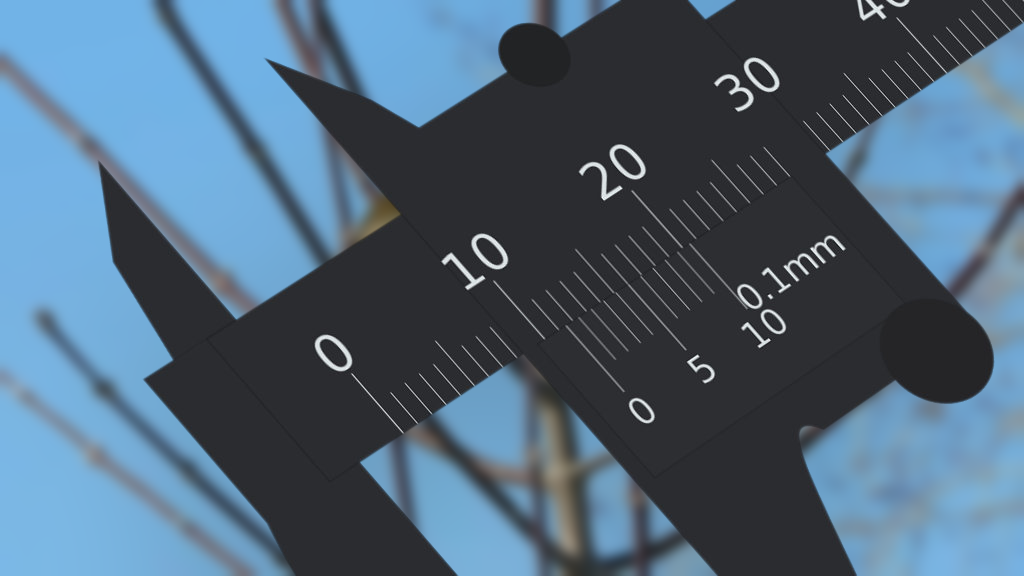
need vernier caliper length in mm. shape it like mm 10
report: mm 11.5
